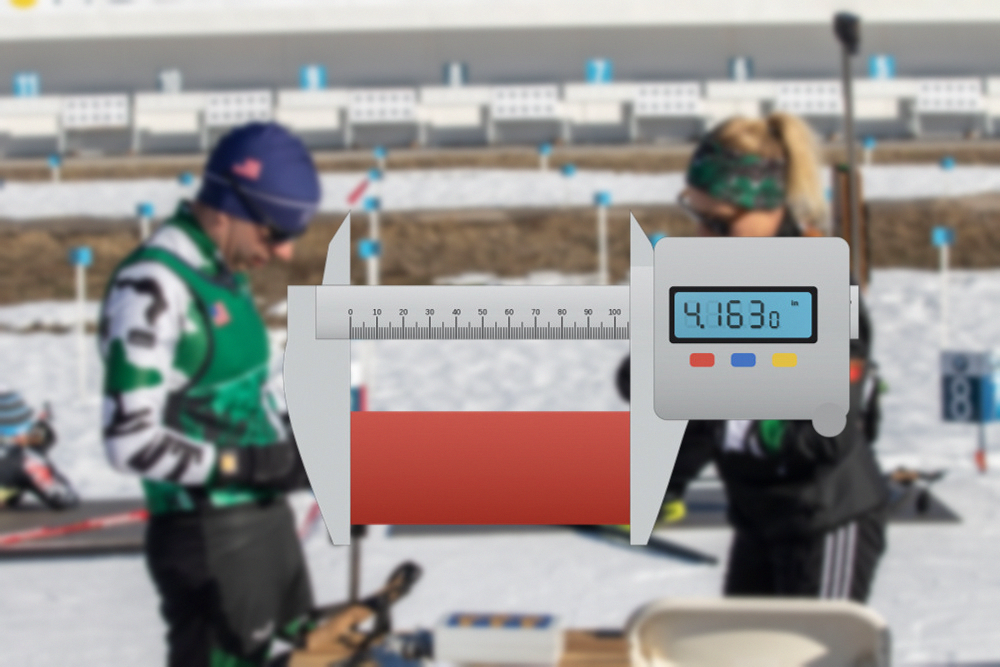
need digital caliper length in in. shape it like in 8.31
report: in 4.1630
